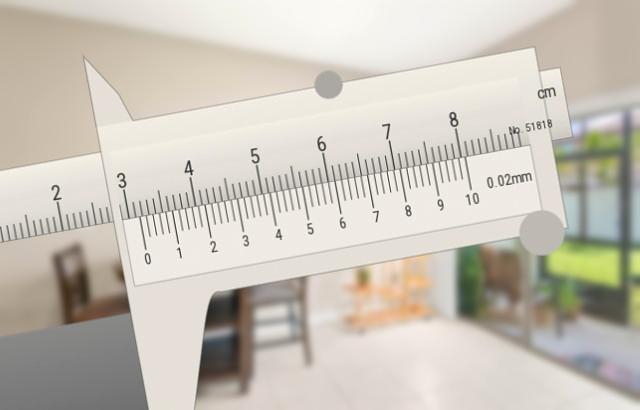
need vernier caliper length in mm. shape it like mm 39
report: mm 31.6
